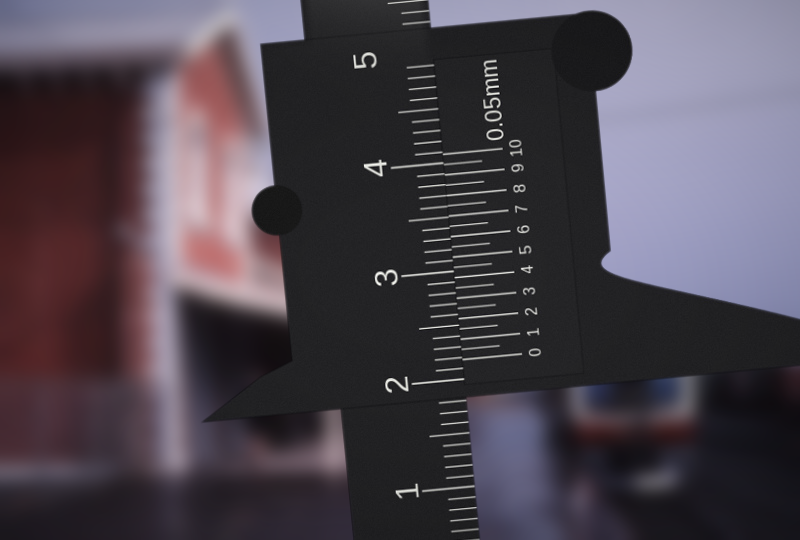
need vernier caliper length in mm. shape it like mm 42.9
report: mm 21.8
